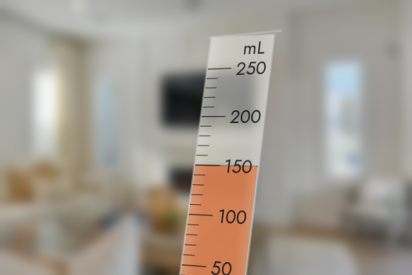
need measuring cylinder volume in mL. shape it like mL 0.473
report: mL 150
